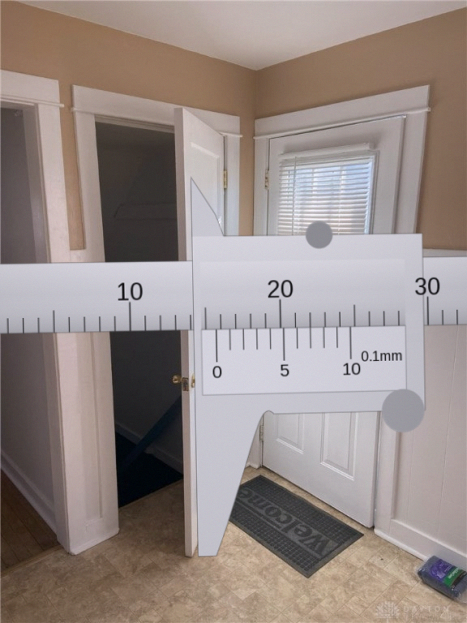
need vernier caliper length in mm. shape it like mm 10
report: mm 15.7
